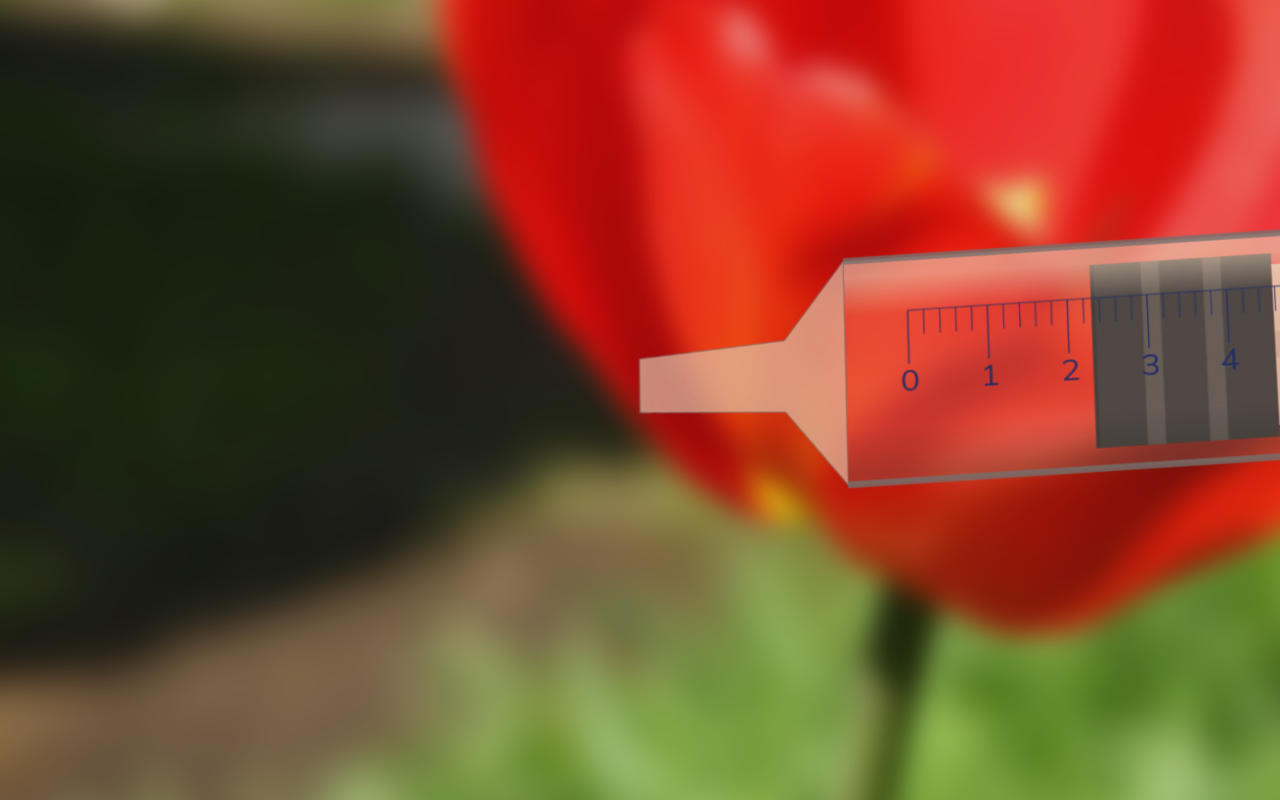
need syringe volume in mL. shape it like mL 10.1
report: mL 2.3
